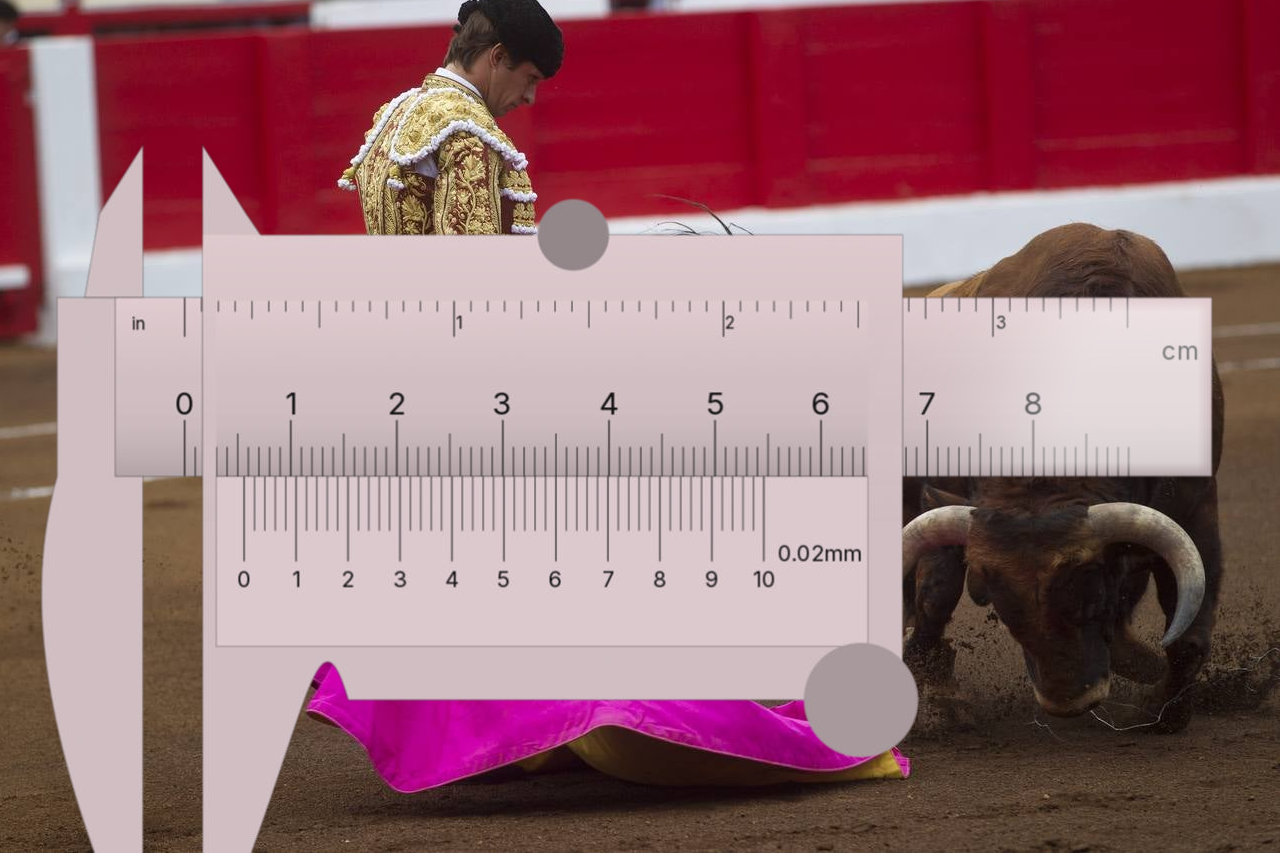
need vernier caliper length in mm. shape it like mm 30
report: mm 5.6
